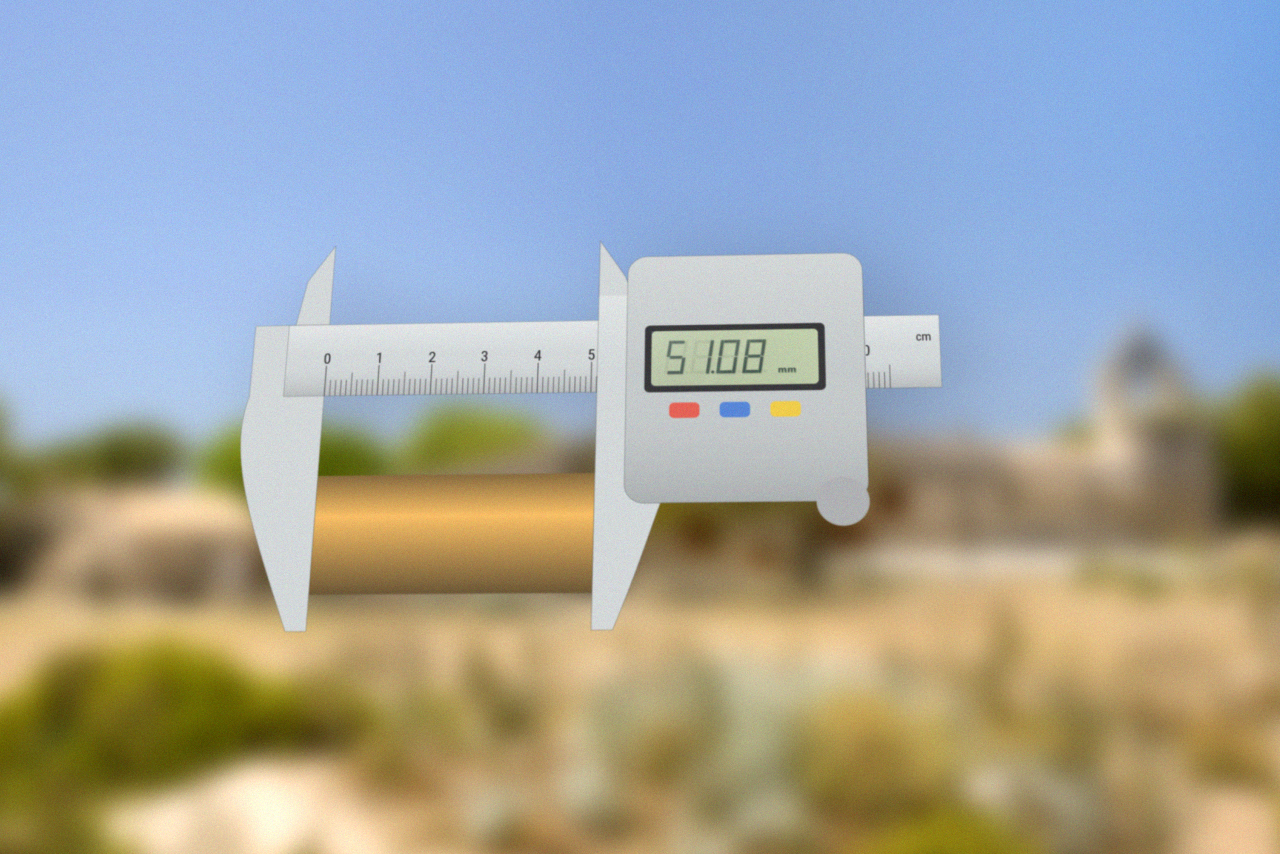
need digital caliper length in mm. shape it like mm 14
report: mm 51.08
